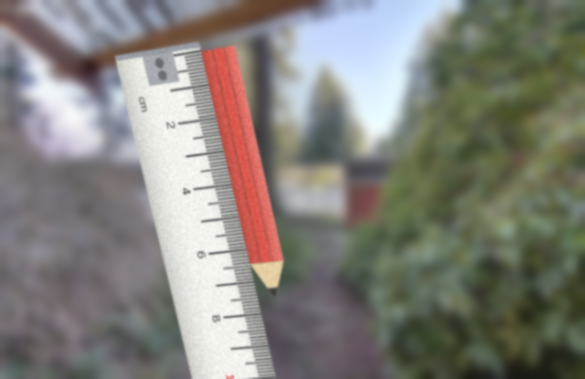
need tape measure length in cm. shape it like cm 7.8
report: cm 7.5
